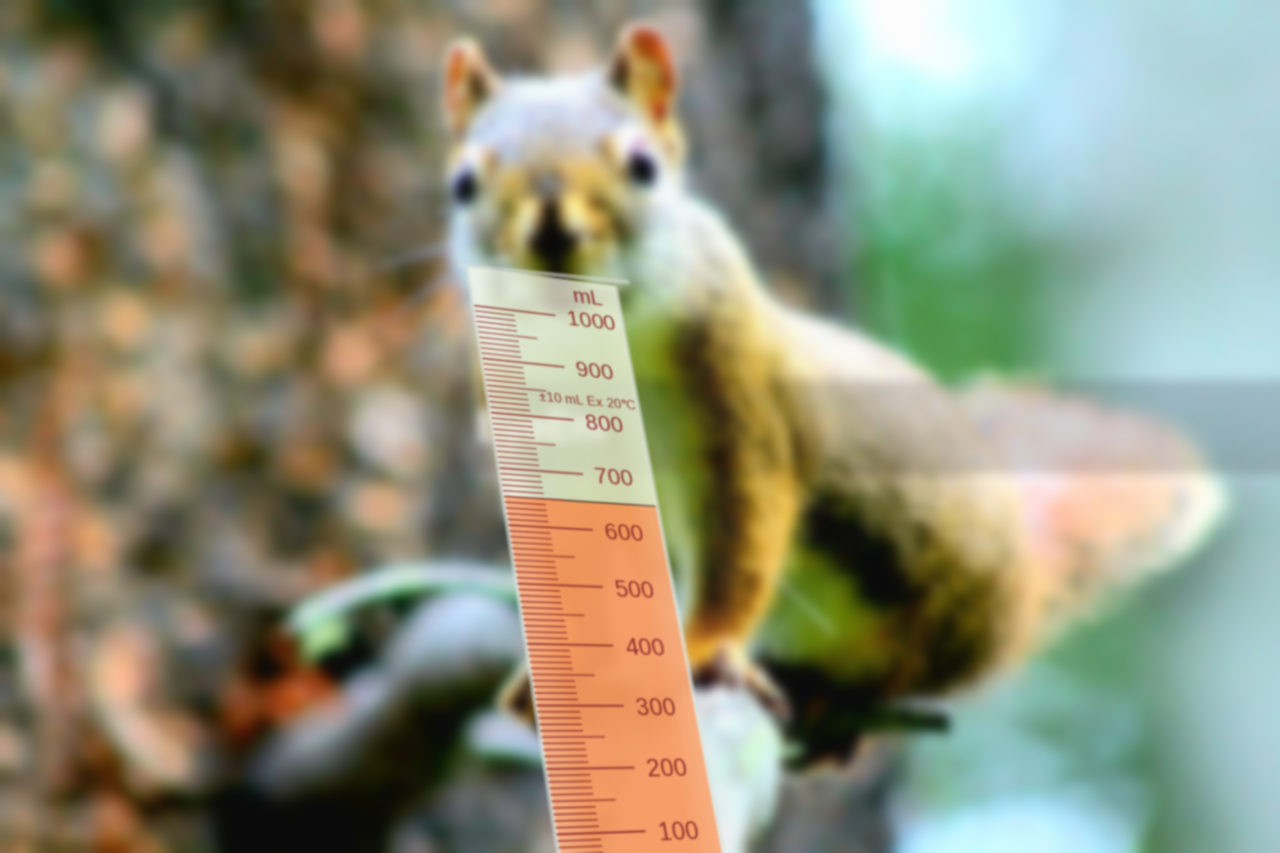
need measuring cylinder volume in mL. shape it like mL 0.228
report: mL 650
